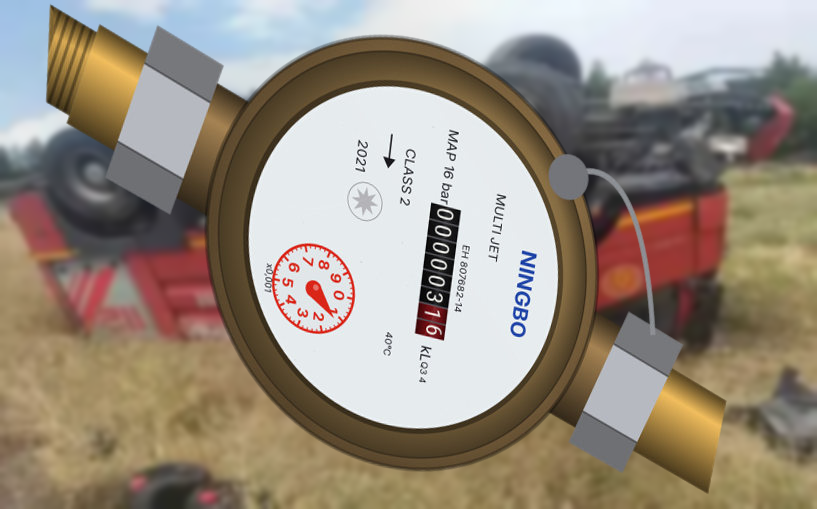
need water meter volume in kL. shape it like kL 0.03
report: kL 3.161
